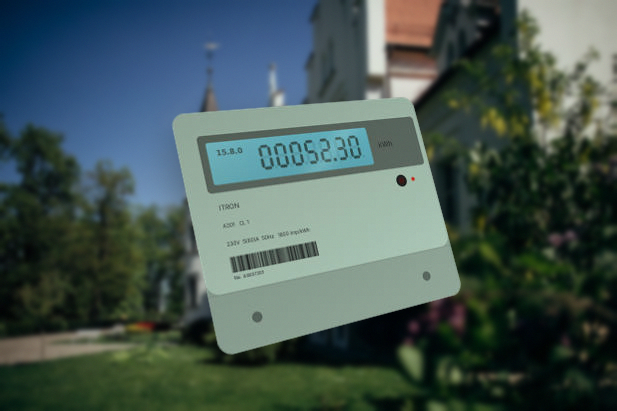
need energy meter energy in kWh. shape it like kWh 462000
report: kWh 52.30
